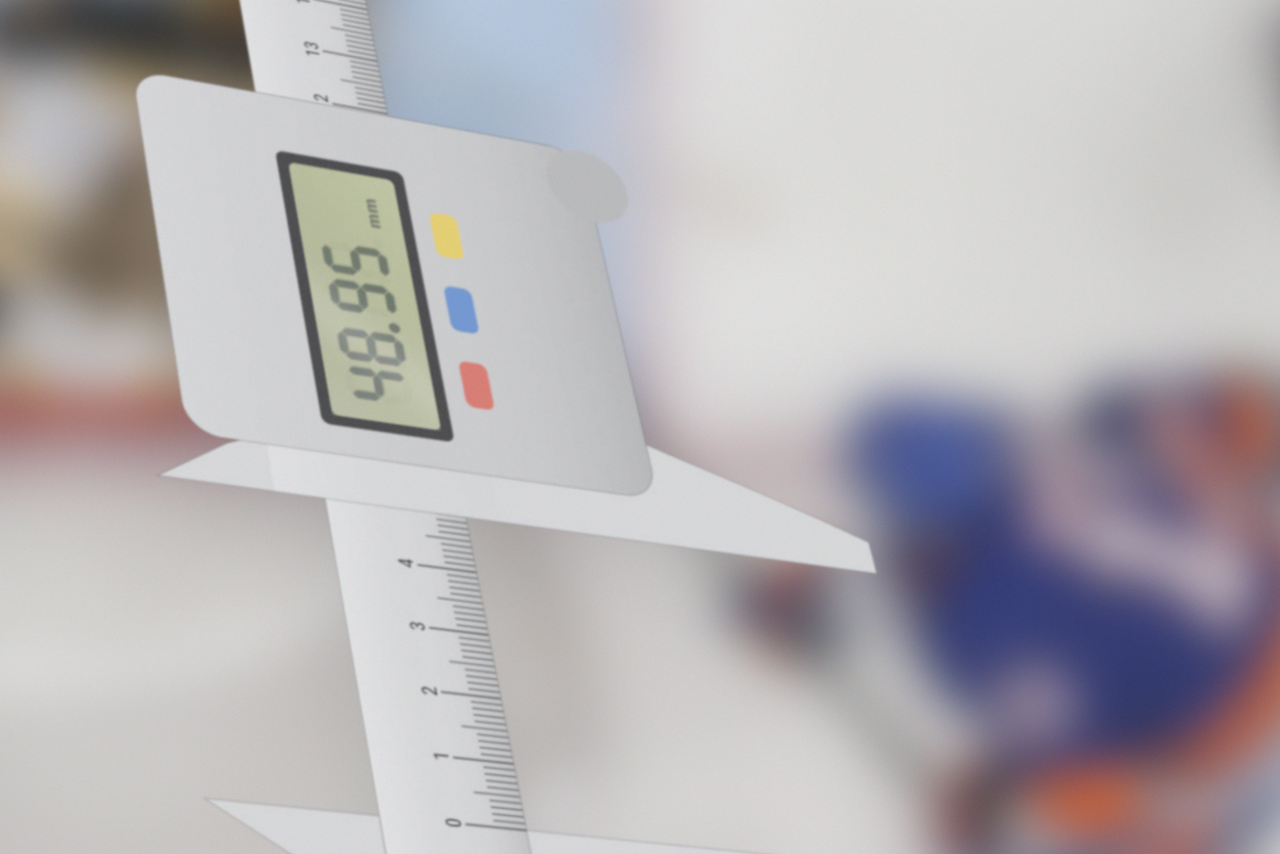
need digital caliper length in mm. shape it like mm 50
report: mm 48.95
